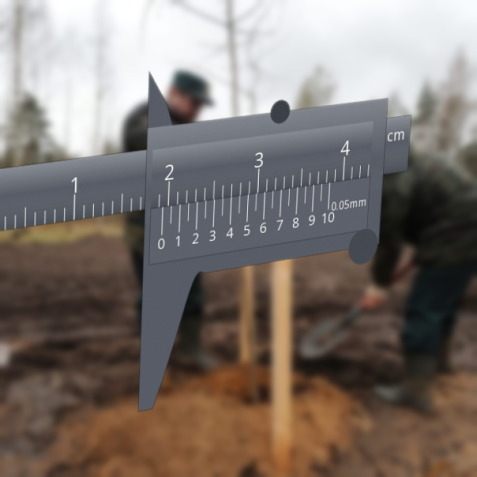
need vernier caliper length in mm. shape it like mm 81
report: mm 19.4
